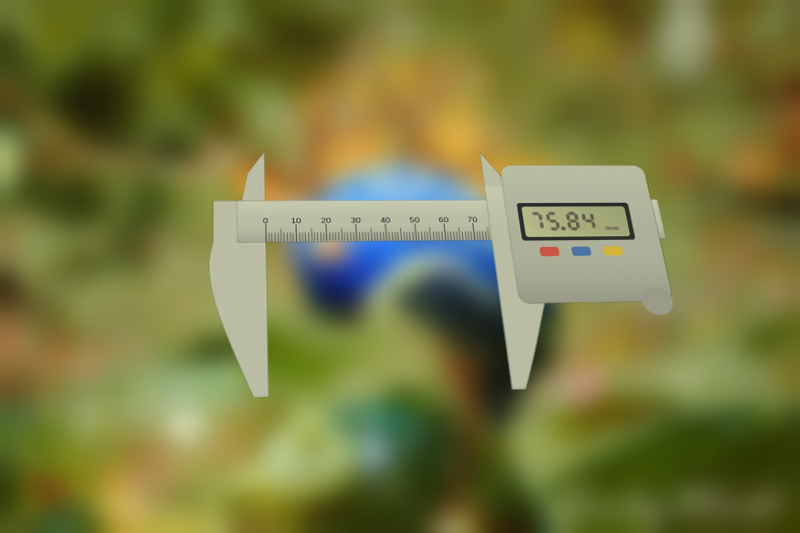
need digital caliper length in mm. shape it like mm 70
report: mm 75.84
